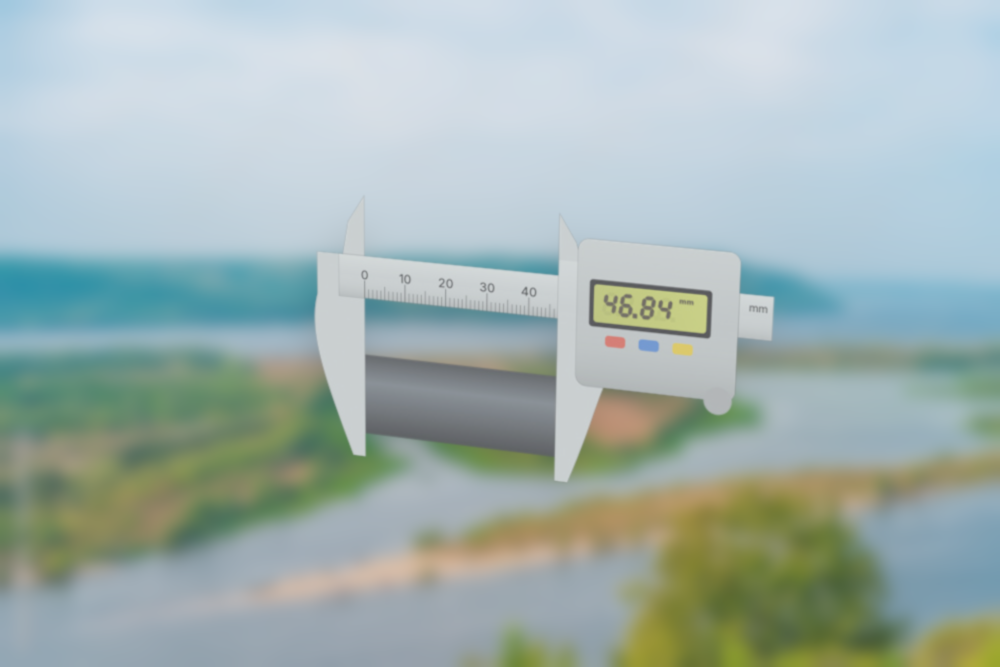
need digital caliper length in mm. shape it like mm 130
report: mm 46.84
